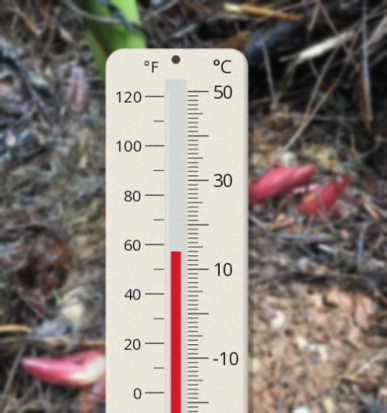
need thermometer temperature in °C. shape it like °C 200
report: °C 14
